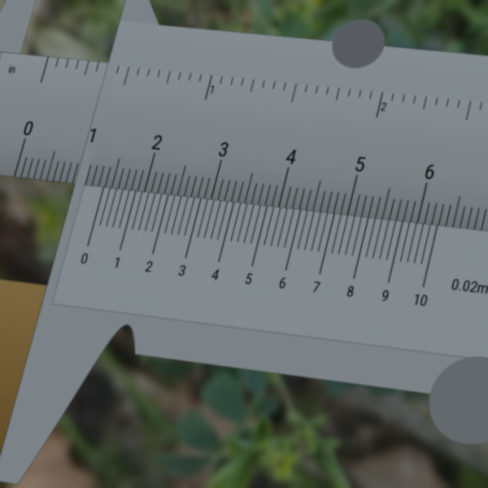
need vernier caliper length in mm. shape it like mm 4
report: mm 13.8
